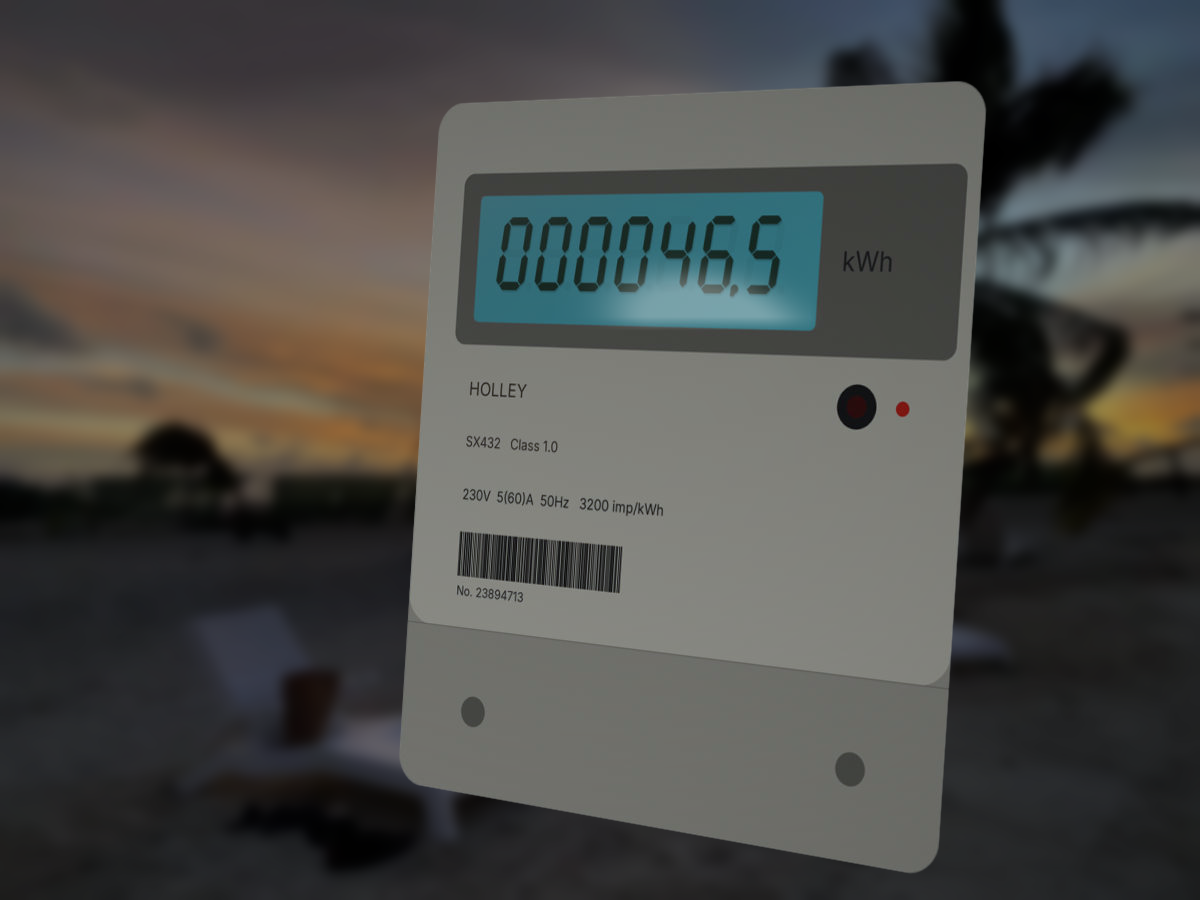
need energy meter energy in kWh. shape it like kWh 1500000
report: kWh 46.5
